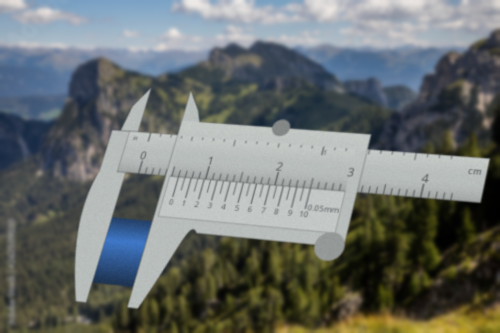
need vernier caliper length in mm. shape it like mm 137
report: mm 6.0
